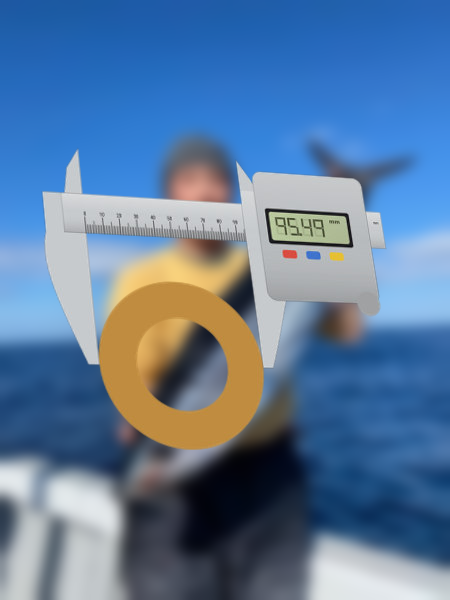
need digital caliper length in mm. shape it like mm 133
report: mm 95.49
